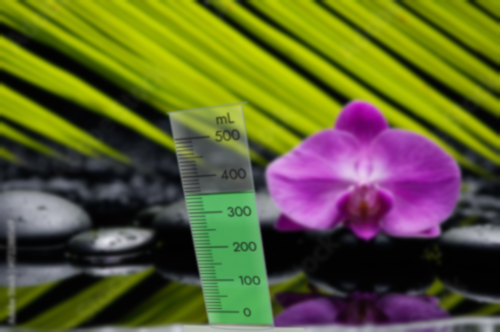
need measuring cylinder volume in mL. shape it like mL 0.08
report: mL 350
